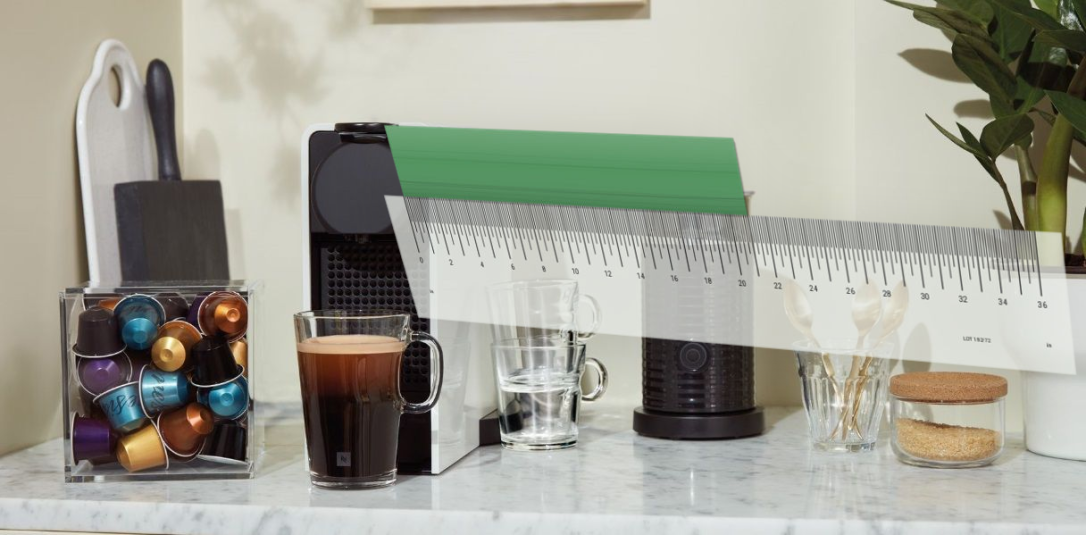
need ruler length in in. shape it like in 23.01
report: in 21
